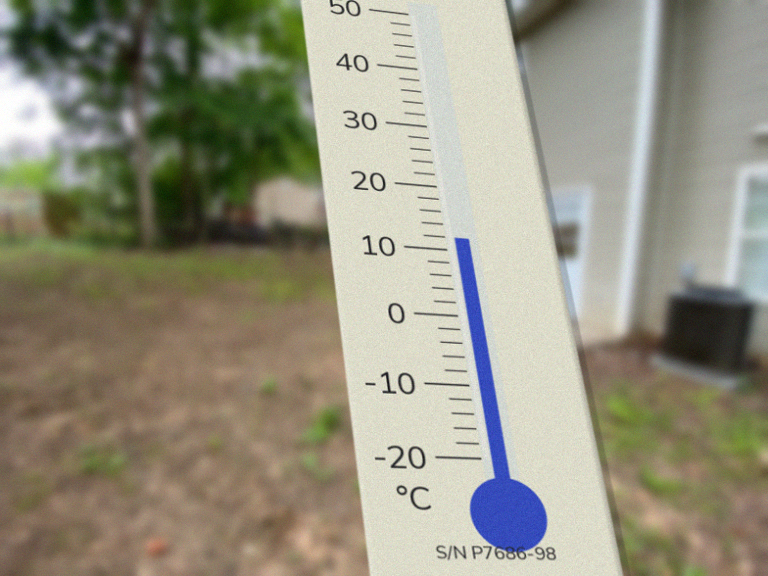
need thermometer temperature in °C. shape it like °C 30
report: °C 12
